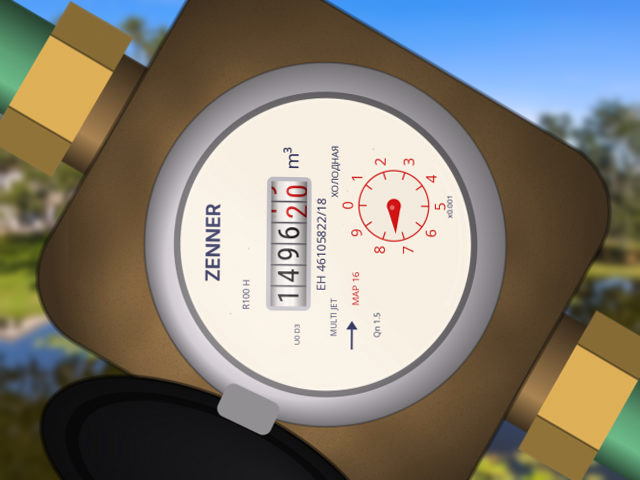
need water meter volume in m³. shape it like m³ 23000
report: m³ 1496.197
